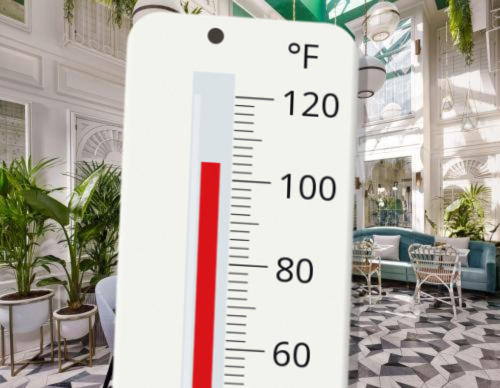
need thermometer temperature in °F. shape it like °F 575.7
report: °F 104
